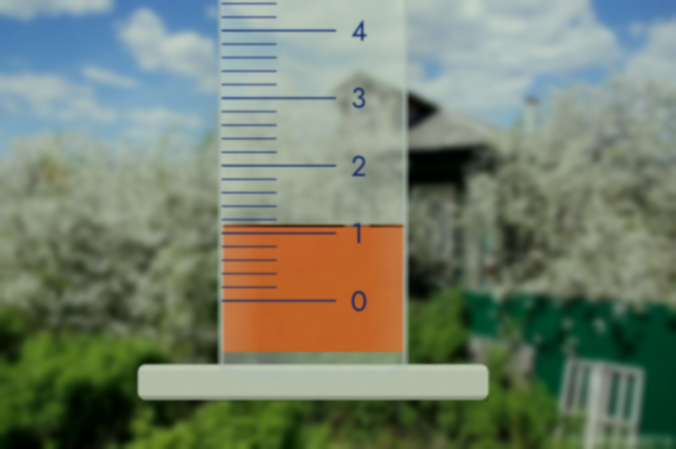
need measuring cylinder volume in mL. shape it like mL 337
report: mL 1.1
